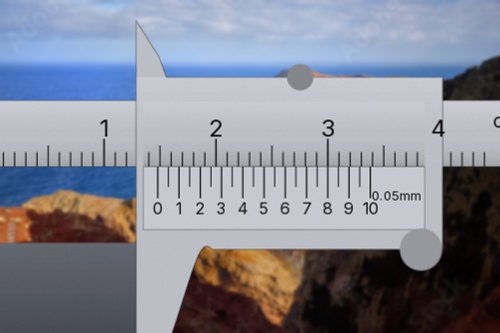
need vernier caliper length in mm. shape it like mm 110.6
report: mm 14.8
